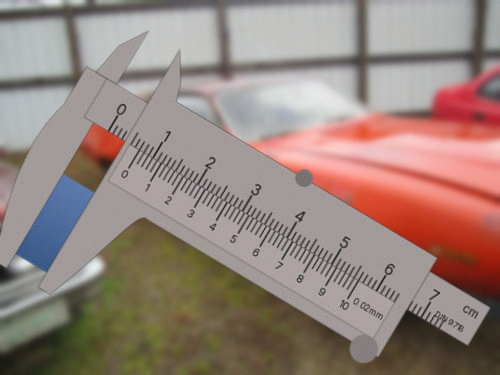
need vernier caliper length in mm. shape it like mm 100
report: mm 7.0
